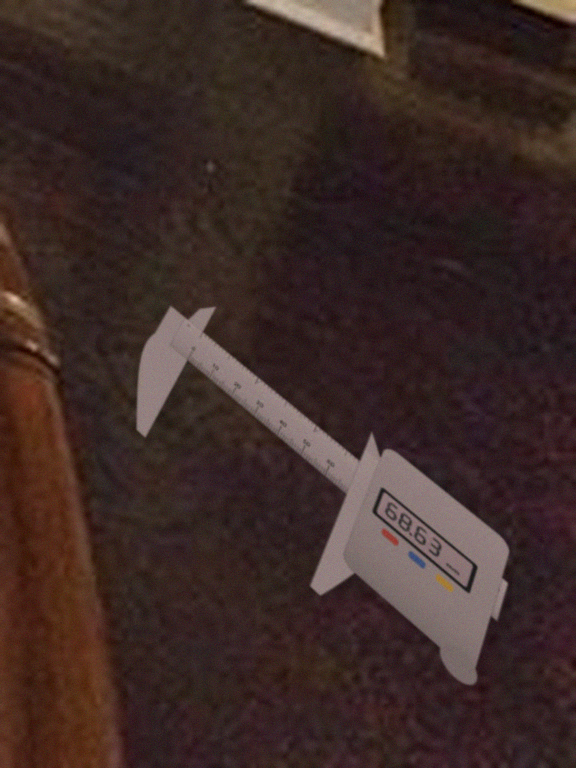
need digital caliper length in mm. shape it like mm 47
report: mm 68.63
